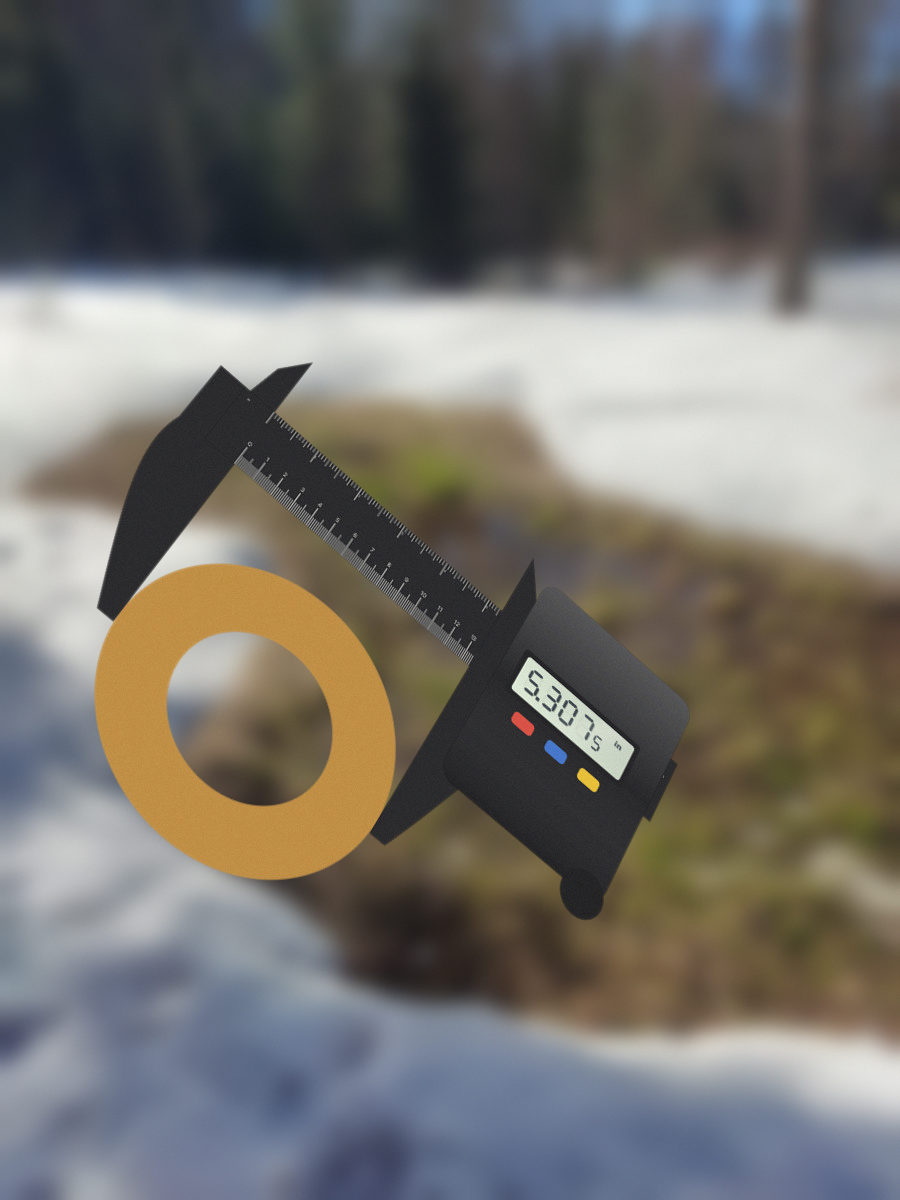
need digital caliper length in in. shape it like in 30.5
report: in 5.3075
